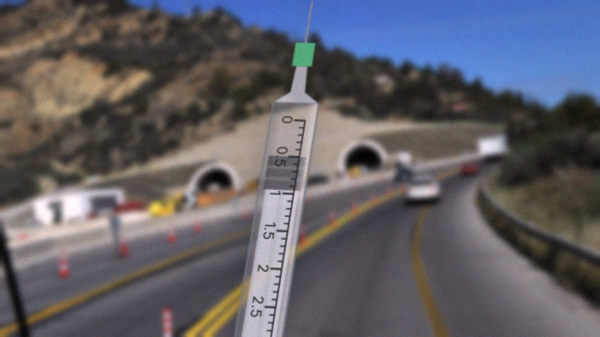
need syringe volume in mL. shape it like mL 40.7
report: mL 0.5
